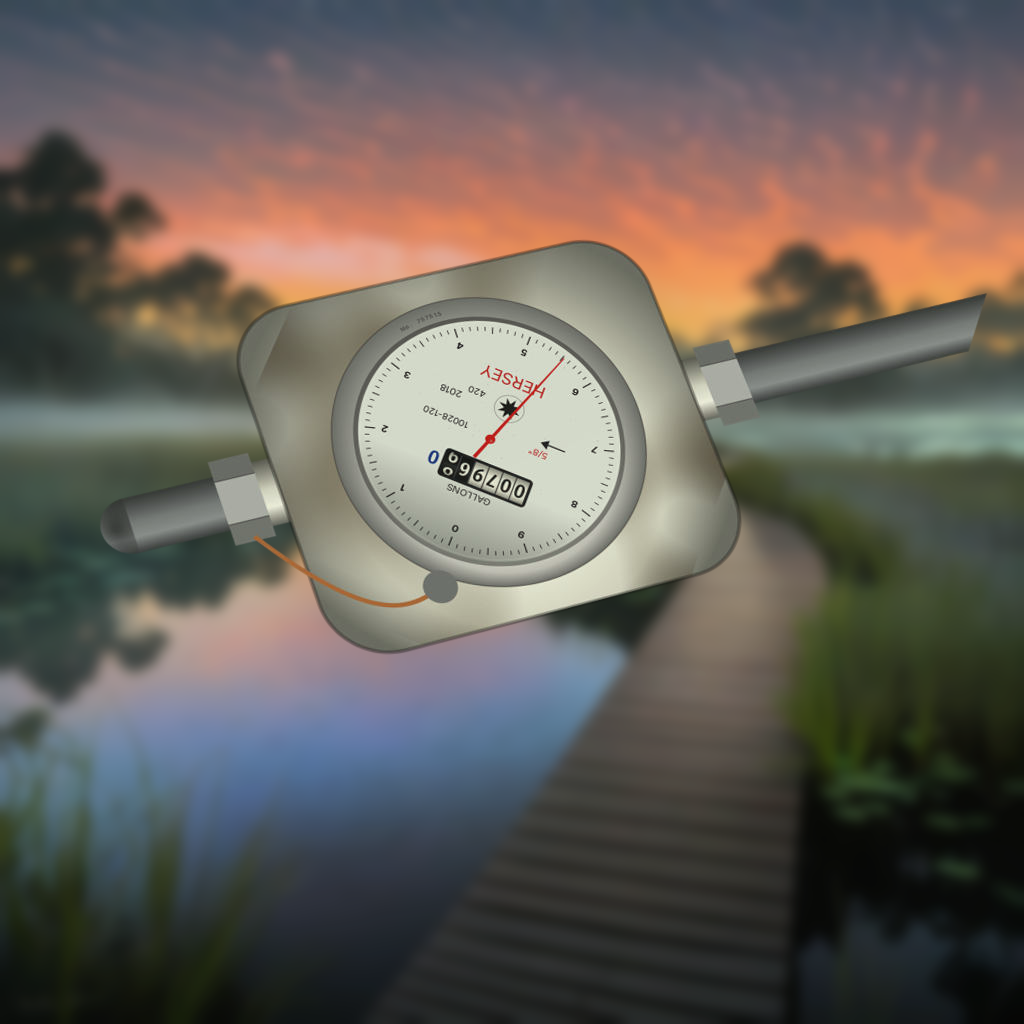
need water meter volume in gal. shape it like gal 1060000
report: gal 79685.5
